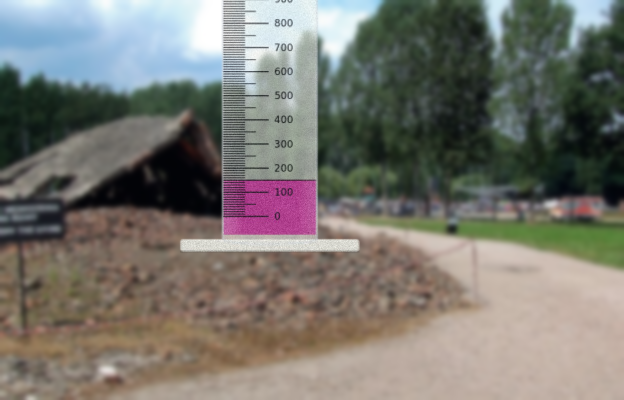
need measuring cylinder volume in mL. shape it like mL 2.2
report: mL 150
